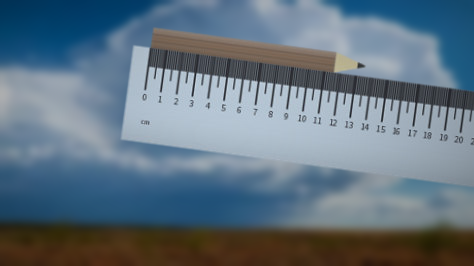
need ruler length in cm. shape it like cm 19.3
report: cm 13.5
